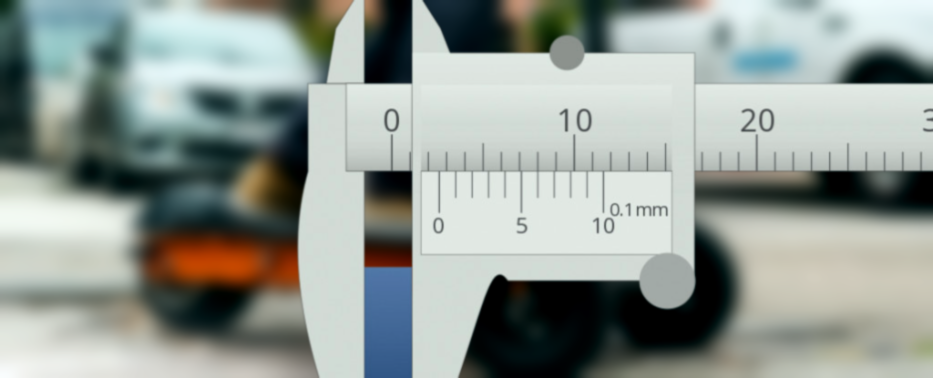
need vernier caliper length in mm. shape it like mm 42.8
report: mm 2.6
